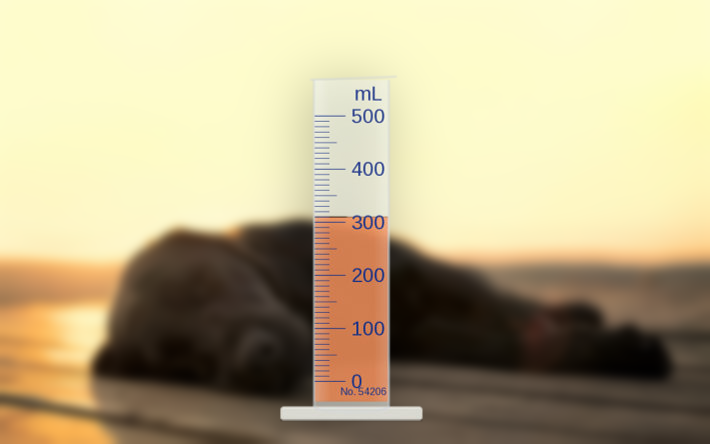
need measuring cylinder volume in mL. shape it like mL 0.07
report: mL 310
